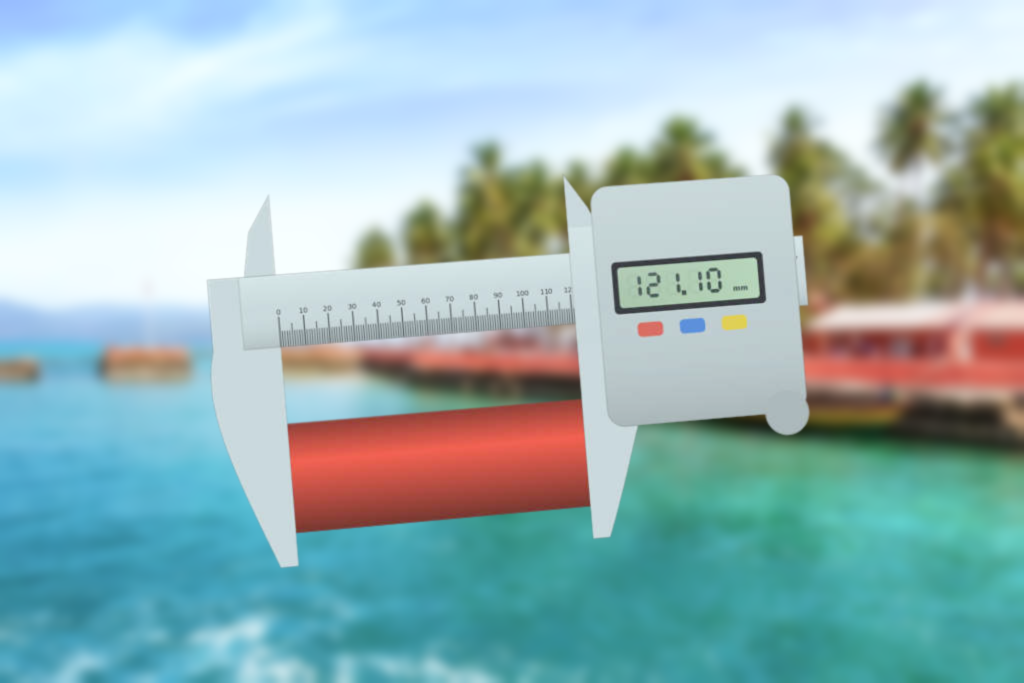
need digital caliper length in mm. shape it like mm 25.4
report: mm 121.10
